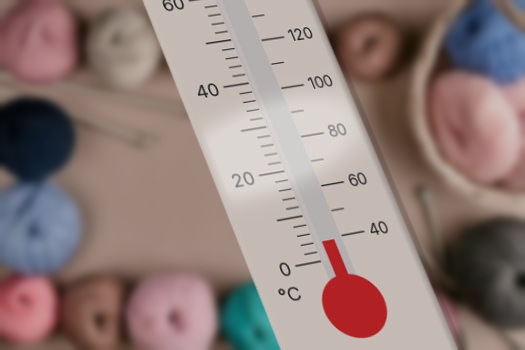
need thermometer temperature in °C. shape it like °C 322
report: °C 4
